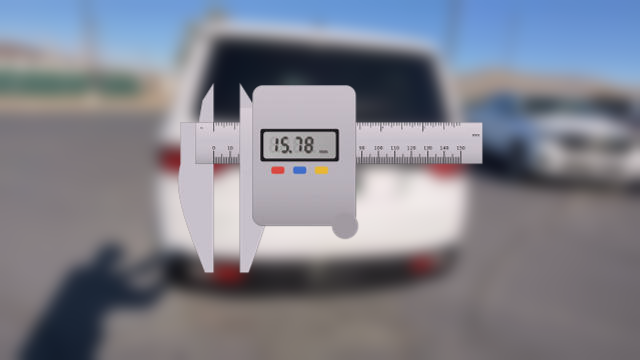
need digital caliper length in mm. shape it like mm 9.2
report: mm 15.78
